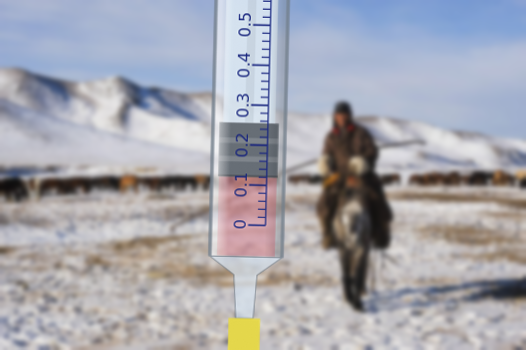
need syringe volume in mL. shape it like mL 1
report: mL 0.12
